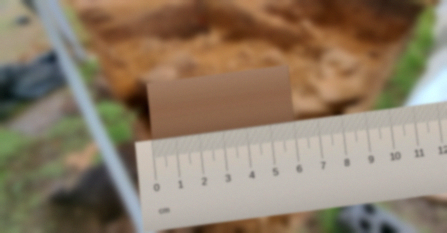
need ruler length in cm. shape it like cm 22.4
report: cm 6
